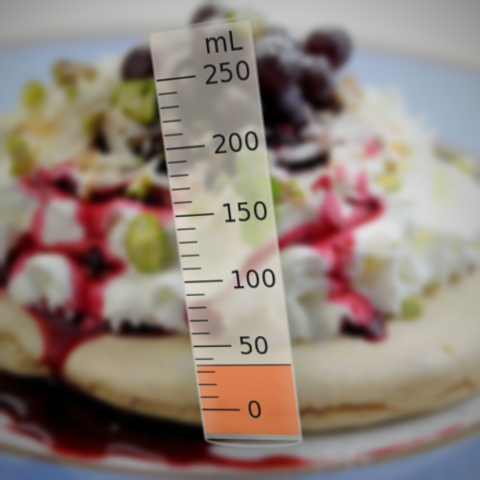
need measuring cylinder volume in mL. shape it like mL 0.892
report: mL 35
